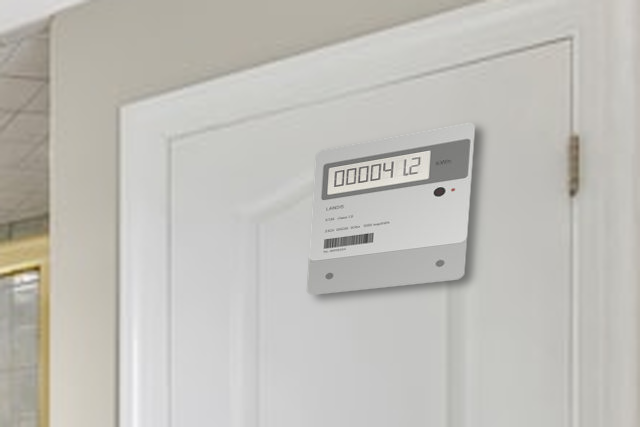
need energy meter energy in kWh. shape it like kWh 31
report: kWh 41.2
